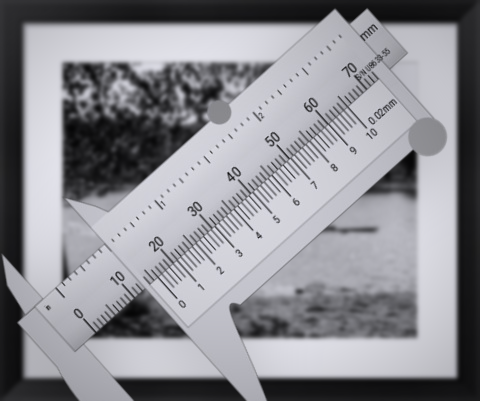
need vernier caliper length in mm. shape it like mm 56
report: mm 16.0
